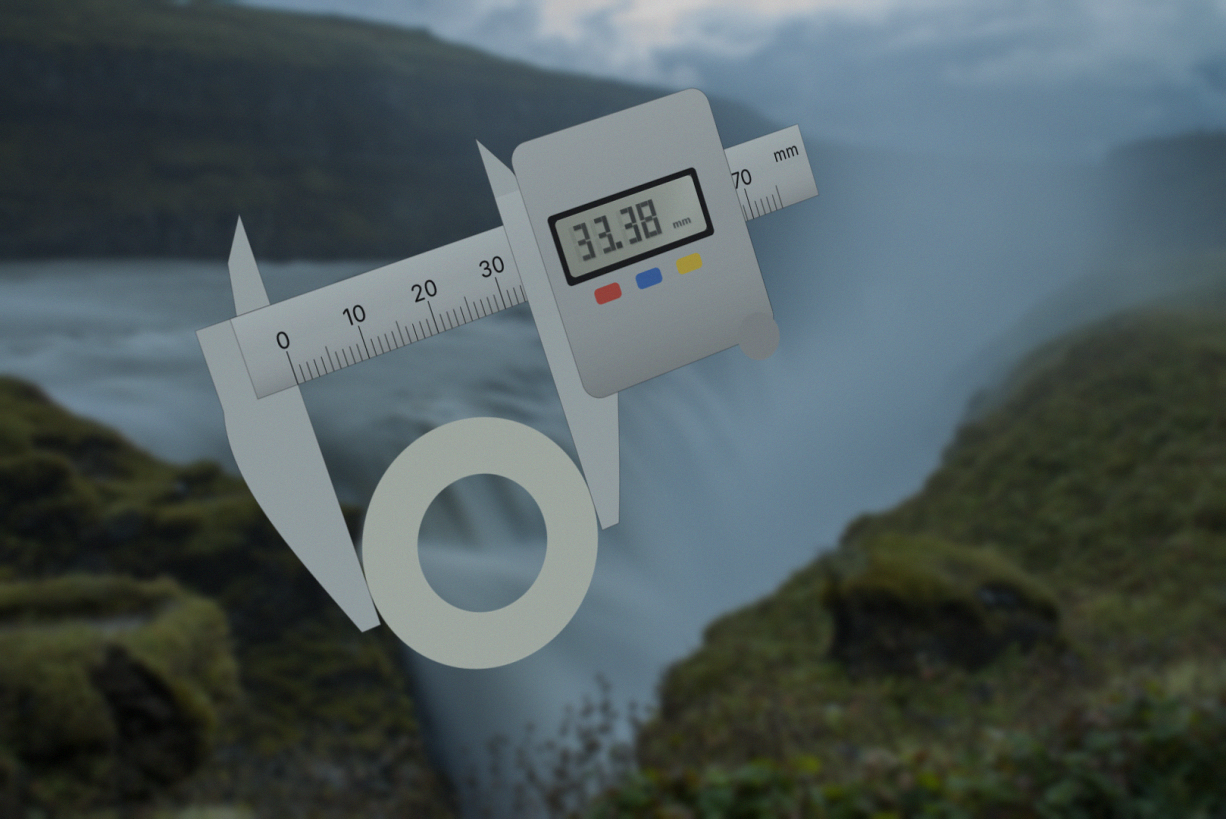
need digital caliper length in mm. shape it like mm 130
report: mm 33.38
